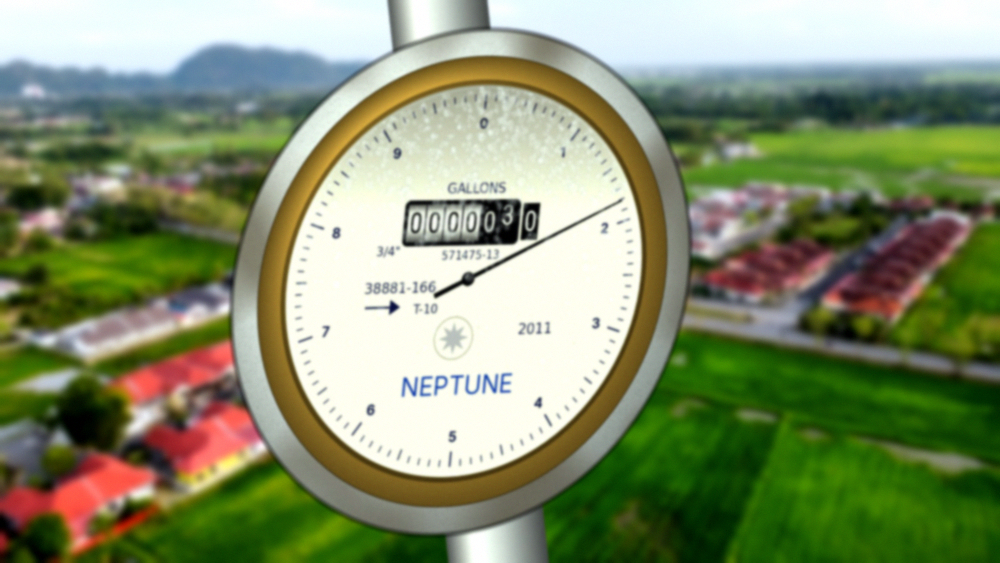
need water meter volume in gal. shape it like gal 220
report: gal 31.8
